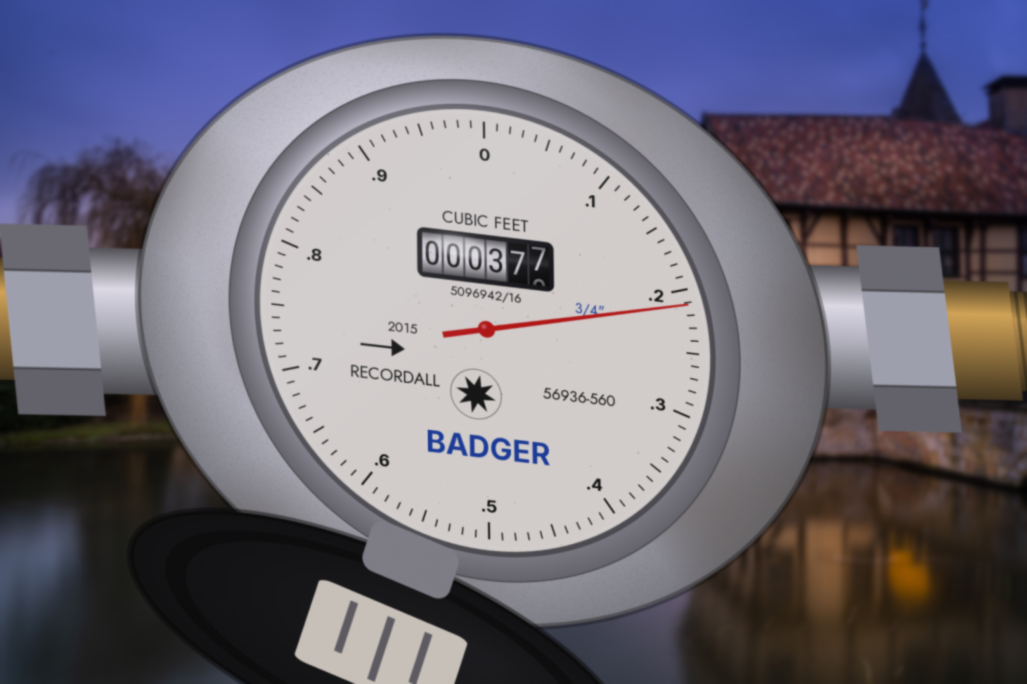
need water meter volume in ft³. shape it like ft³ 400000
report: ft³ 377.21
